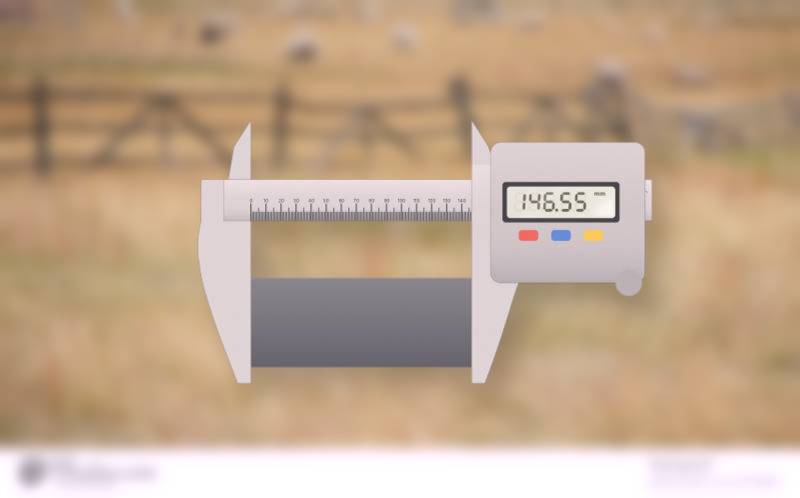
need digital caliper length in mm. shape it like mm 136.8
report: mm 146.55
